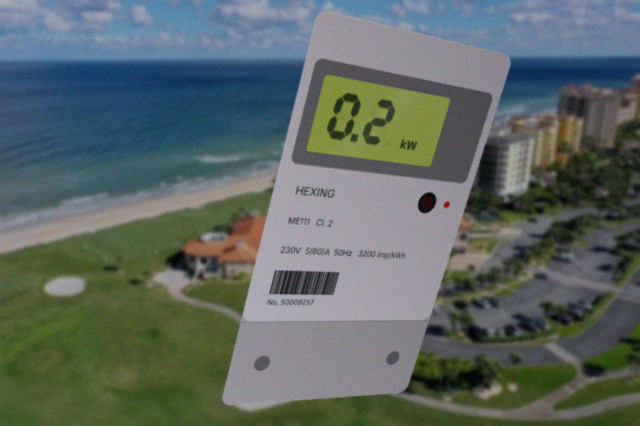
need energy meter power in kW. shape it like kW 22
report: kW 0.2
